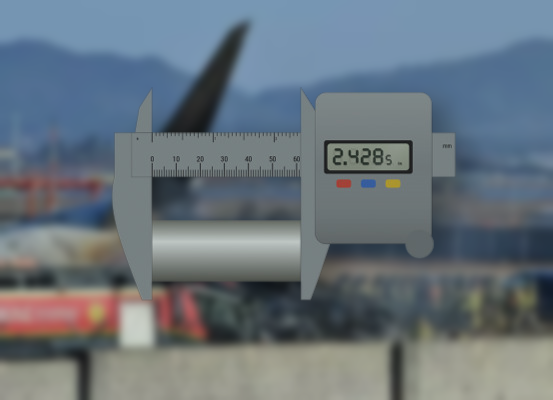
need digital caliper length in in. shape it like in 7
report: in 2.4285
